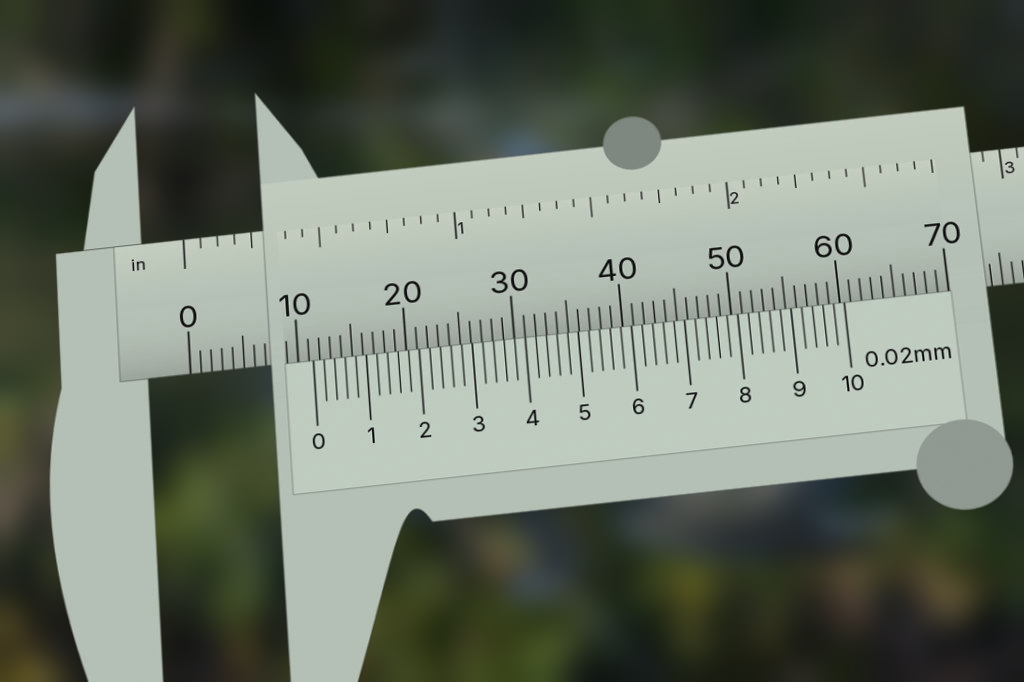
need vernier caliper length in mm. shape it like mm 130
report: mm 11.4
